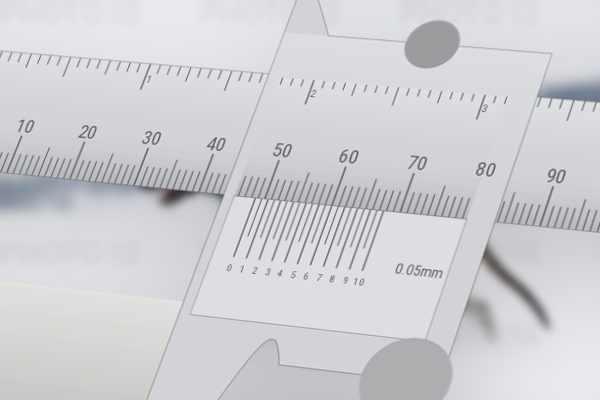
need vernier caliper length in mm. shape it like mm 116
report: mm 48.6
